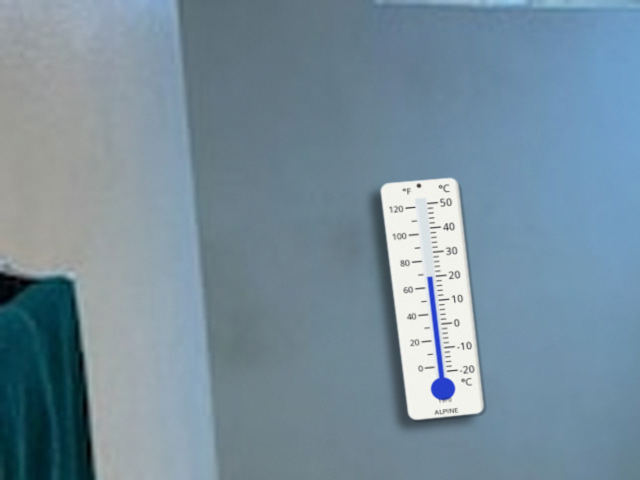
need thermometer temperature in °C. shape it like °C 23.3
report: °C 20
